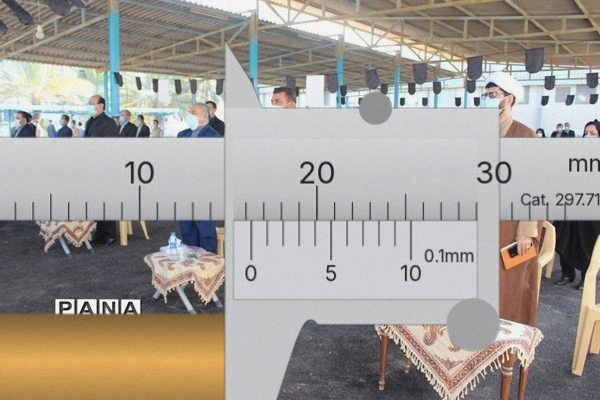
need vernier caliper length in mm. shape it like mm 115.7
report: mm 16.3
